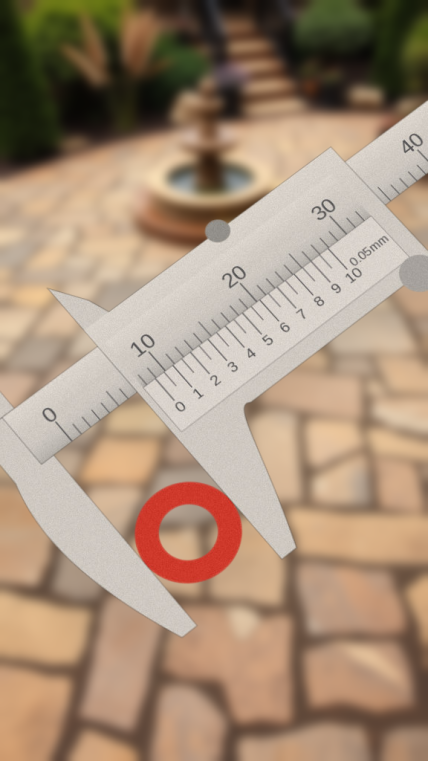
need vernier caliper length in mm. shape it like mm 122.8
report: mm 8.9
